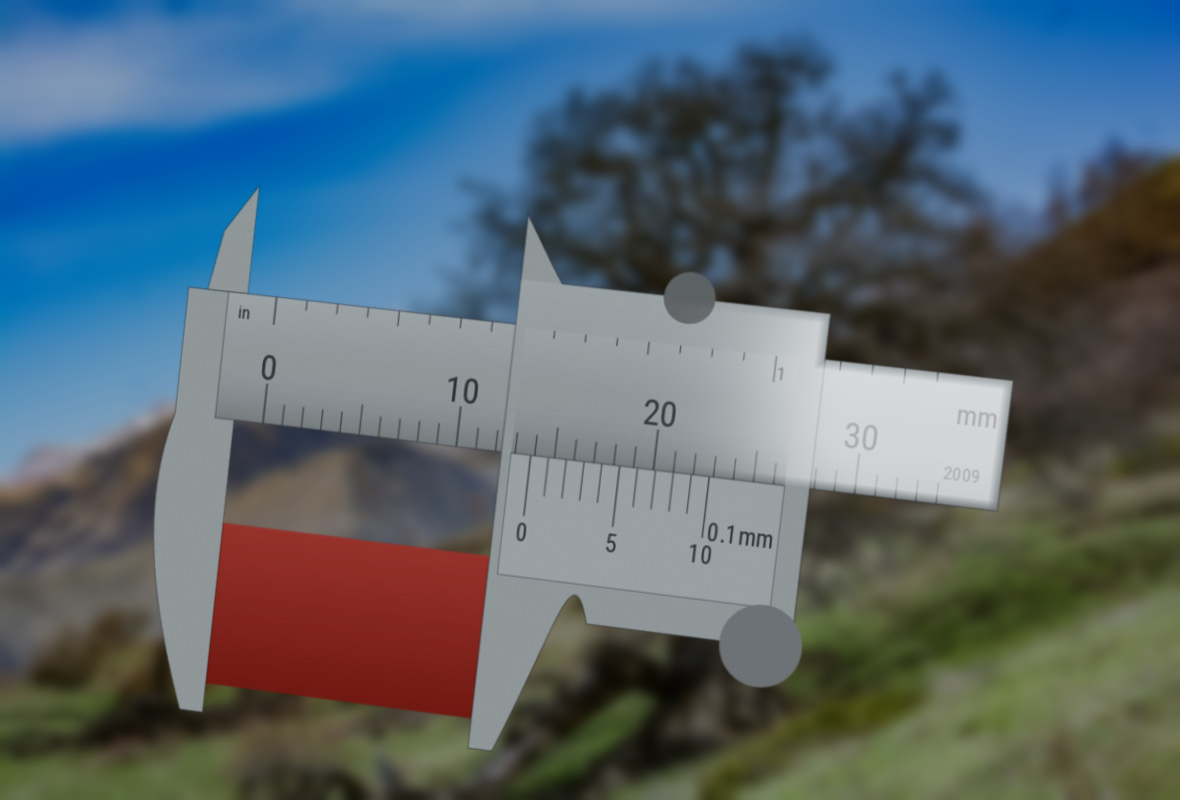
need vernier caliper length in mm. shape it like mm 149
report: mm 13.8
